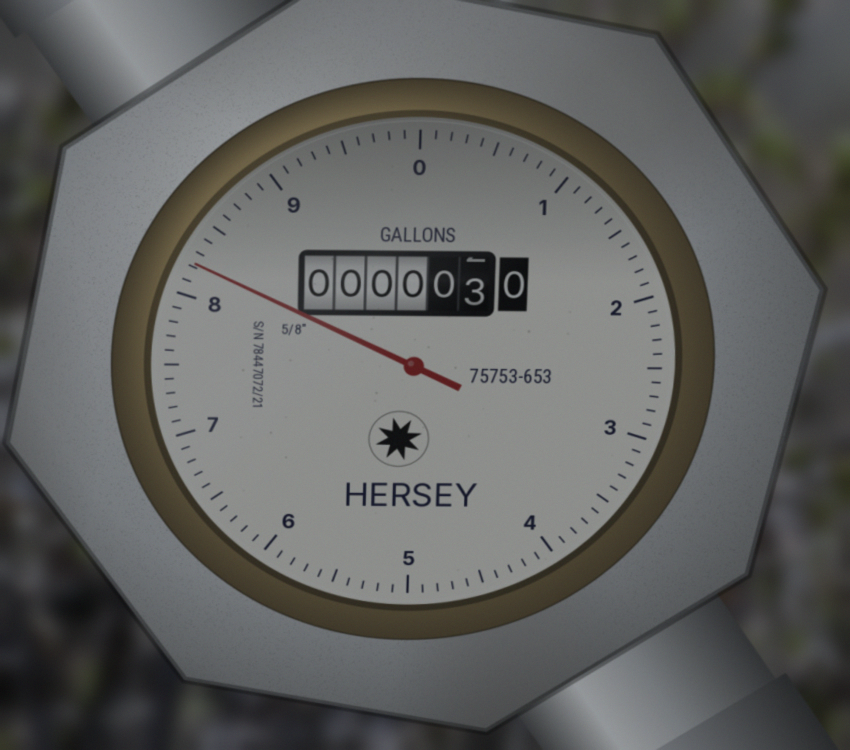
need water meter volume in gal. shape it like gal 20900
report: gal 28.2
